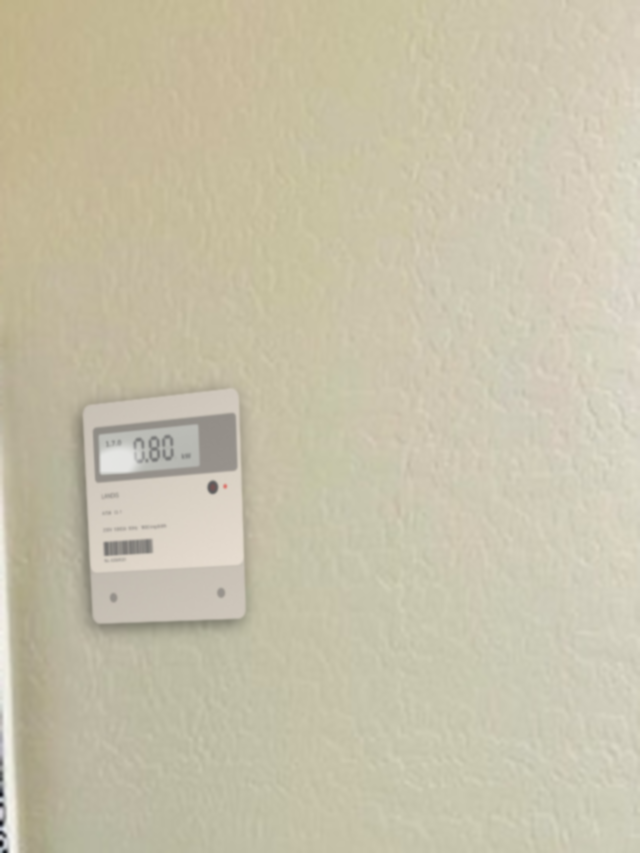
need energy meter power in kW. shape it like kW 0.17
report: kW 0.80
